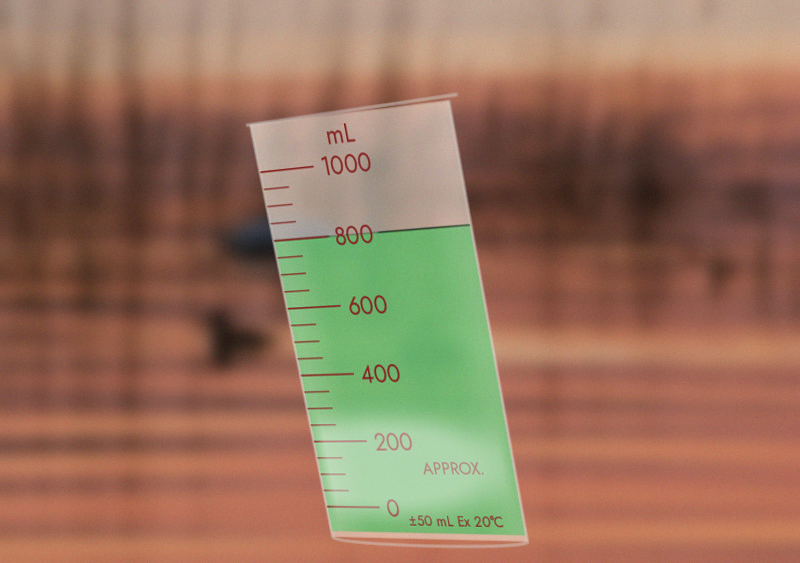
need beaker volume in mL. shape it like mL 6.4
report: mL 800
